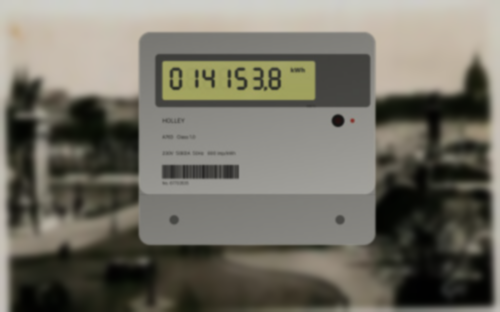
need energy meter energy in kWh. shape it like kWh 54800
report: kWh 14153.8
